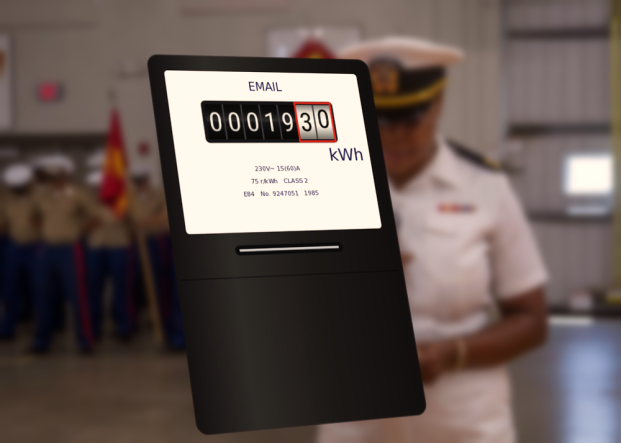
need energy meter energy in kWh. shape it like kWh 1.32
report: kWh 19.30
